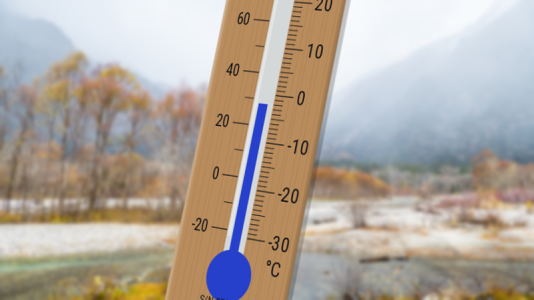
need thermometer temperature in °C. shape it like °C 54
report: °C -2
